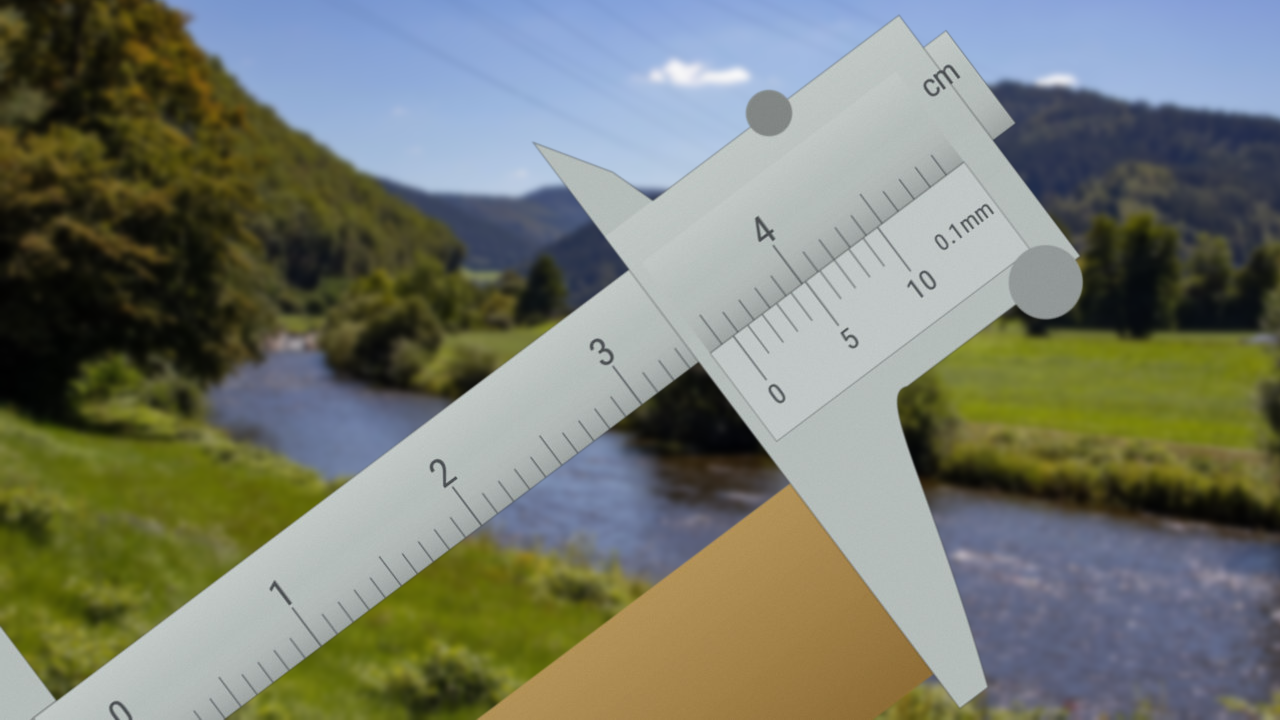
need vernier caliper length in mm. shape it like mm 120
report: mm 35.7
